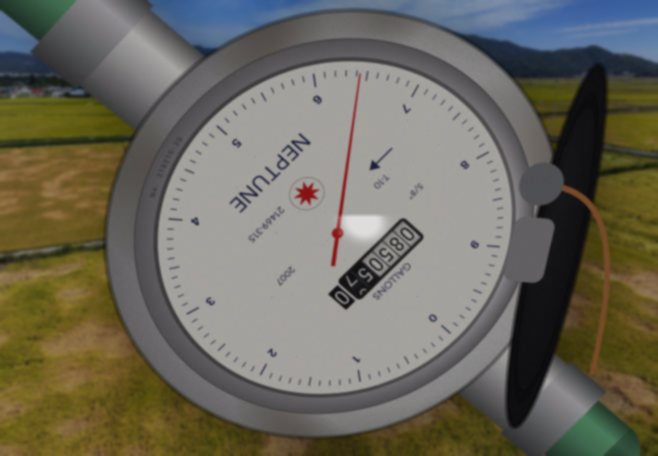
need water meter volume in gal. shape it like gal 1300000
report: gal 850566.4
